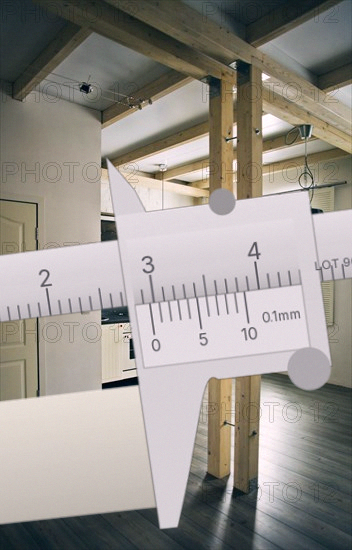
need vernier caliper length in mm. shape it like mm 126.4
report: mm 29.6
